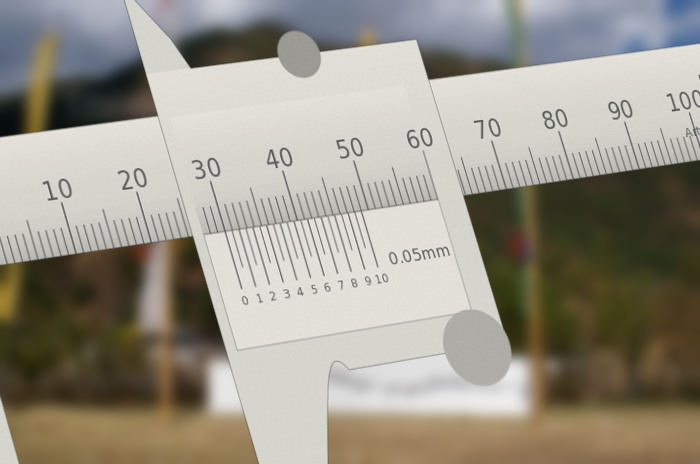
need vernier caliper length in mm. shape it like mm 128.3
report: mm 30.0
